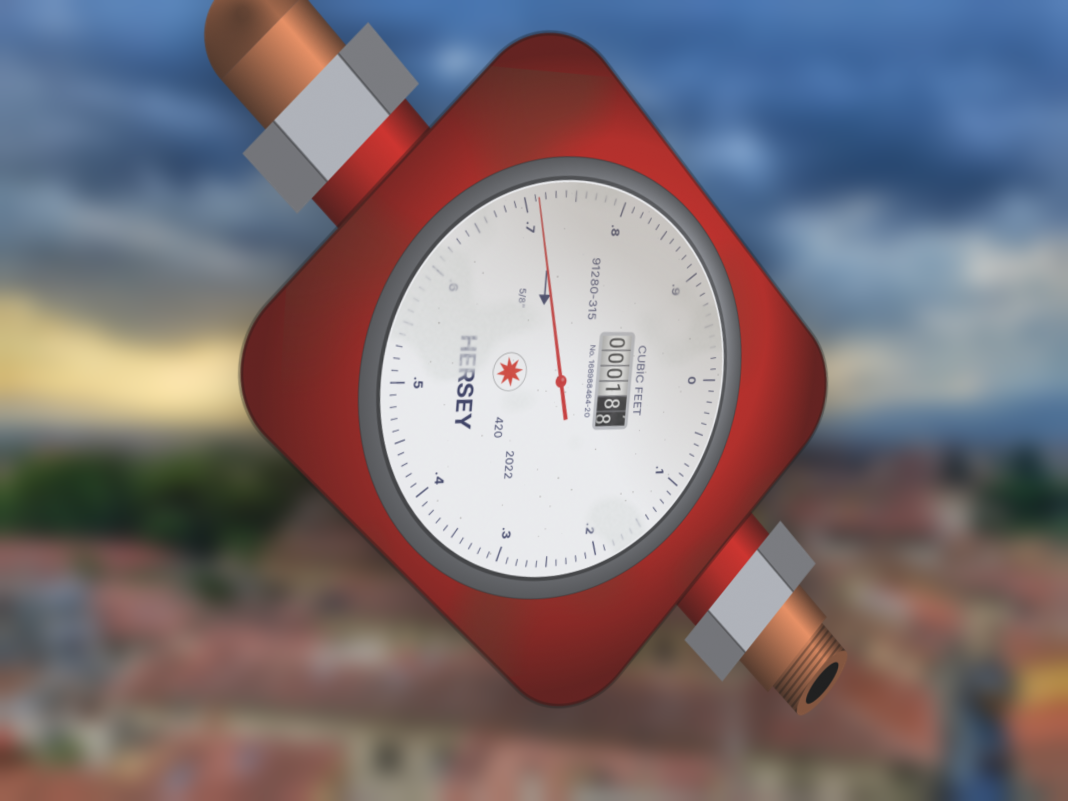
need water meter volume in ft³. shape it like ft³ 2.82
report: ft³ 187.71
